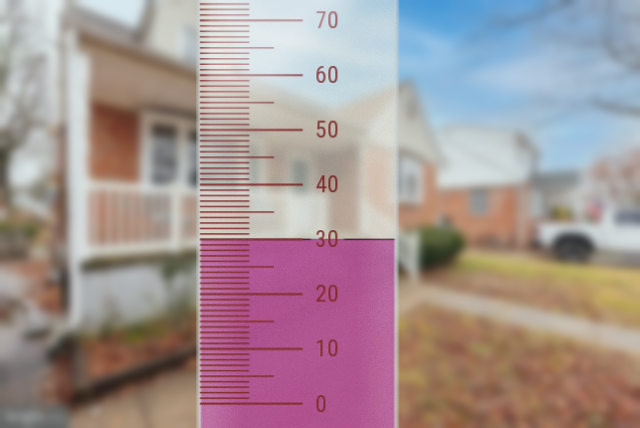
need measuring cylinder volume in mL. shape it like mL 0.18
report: mL 30
